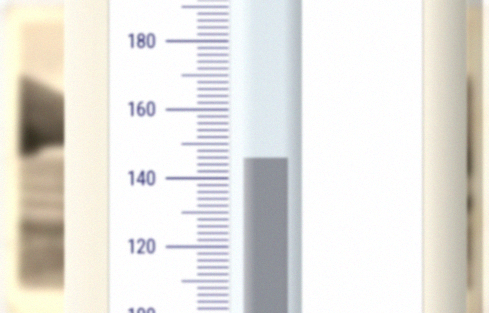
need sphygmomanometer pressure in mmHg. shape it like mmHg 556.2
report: mmHg 146
